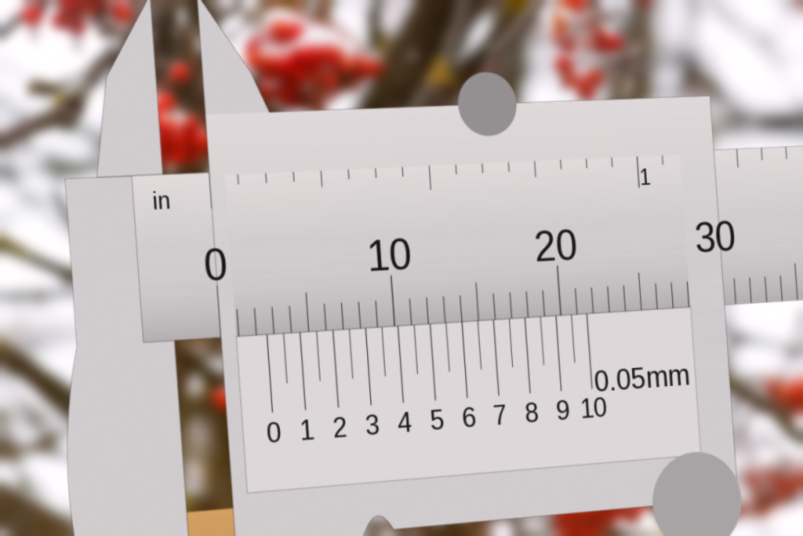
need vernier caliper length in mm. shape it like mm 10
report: mm 2.6
